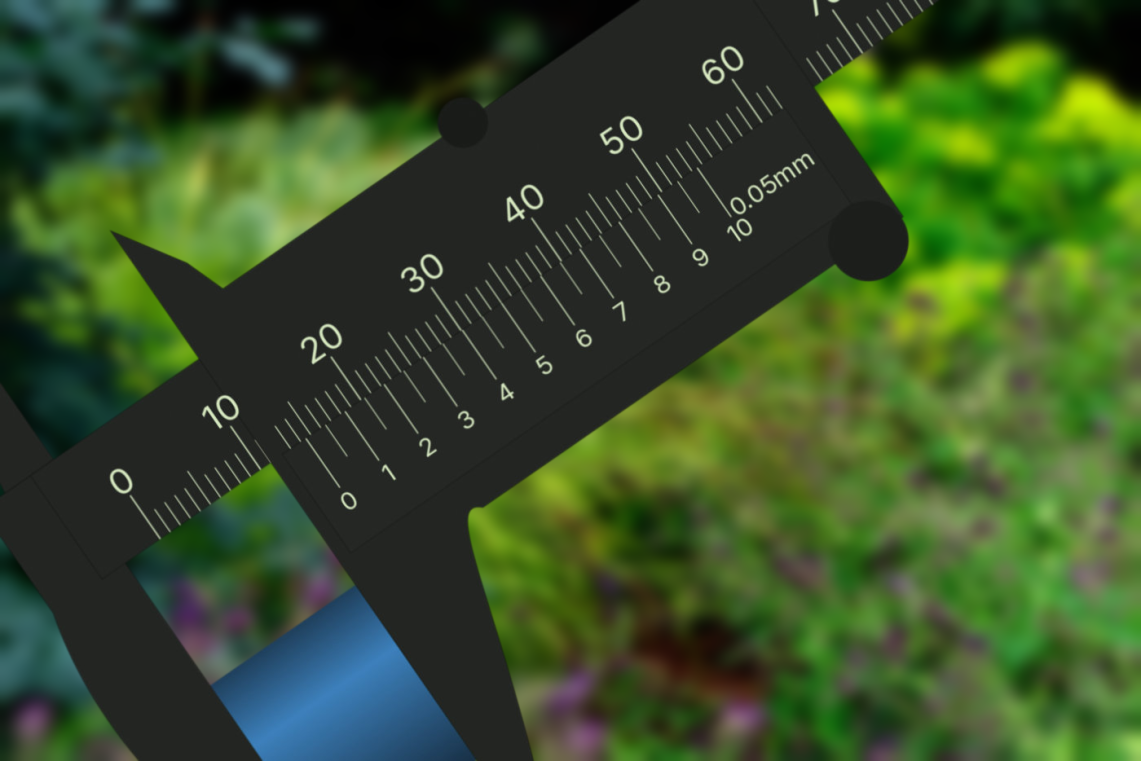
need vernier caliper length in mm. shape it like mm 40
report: mm 14.5
